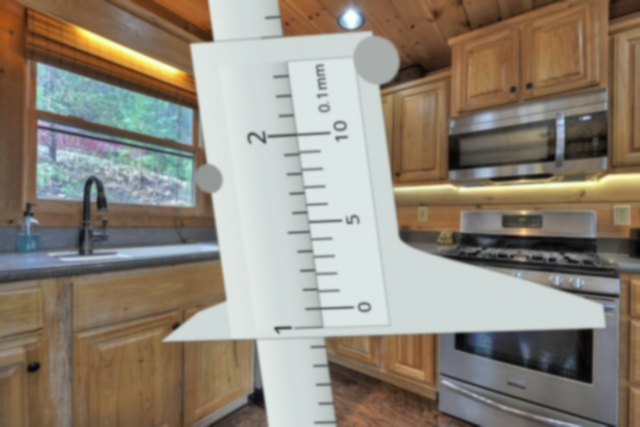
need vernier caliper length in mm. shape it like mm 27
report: mm 11.0
